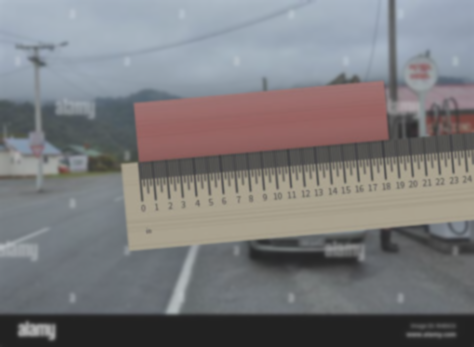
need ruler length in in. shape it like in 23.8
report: in 18.5
